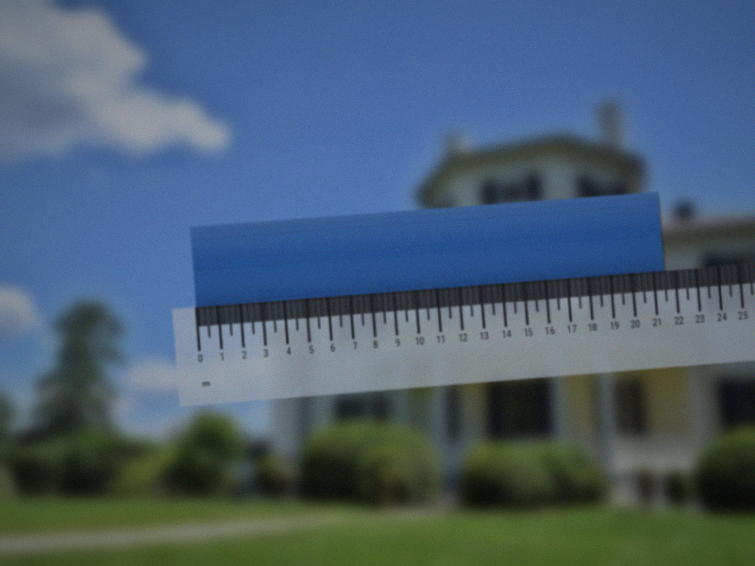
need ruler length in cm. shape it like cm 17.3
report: cm 21.5
